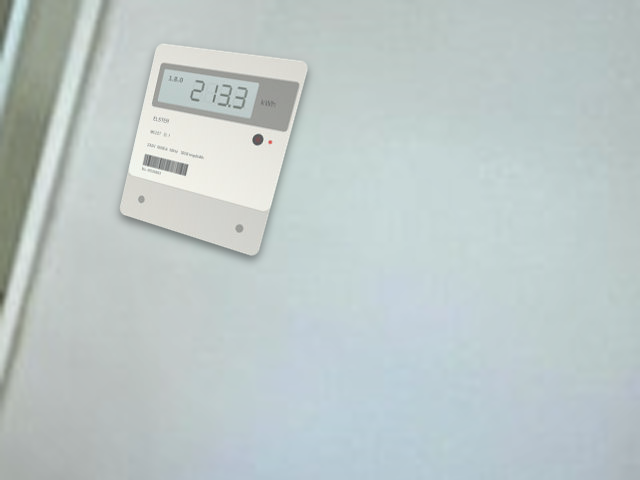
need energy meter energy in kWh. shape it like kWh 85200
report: kWh 213.3
